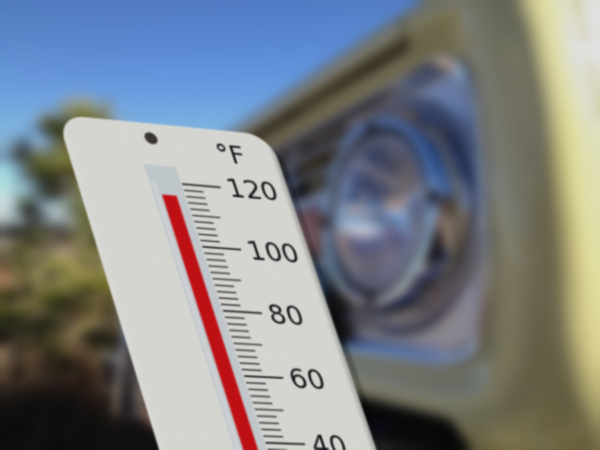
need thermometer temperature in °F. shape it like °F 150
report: °F 116
